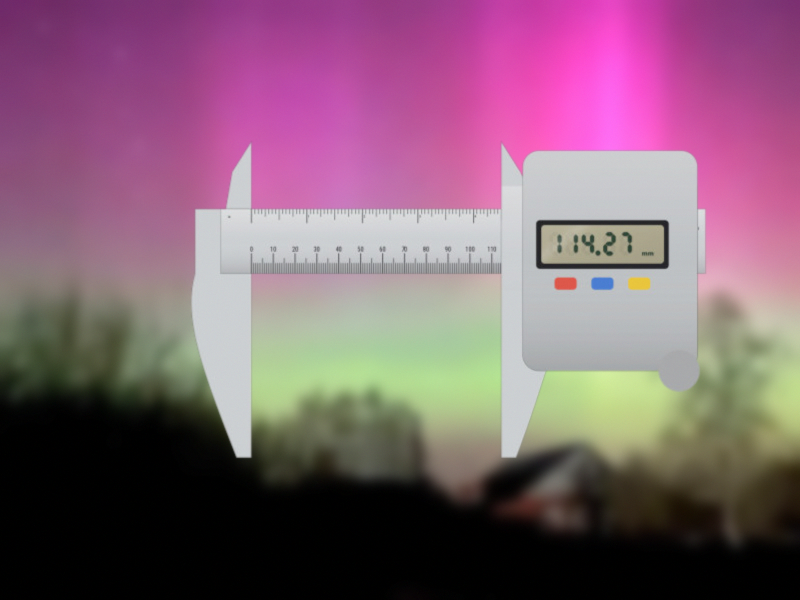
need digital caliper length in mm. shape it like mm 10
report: mm 114.27
